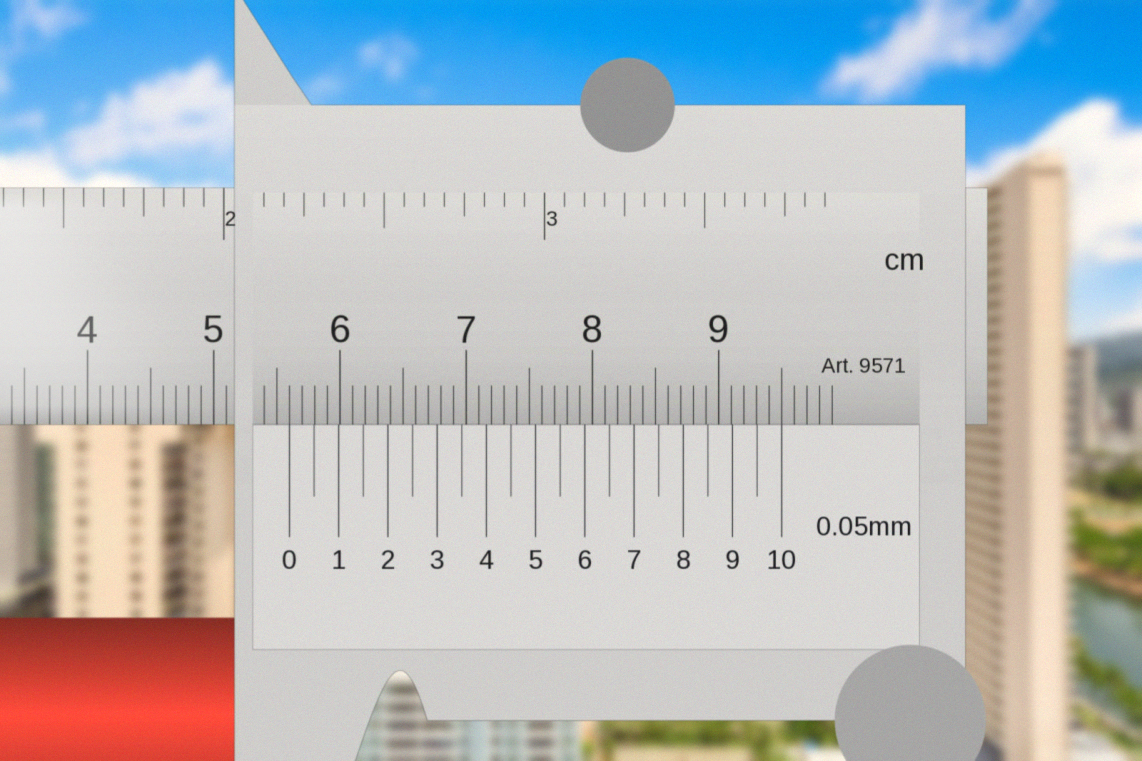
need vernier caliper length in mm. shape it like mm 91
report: mm 56.0
